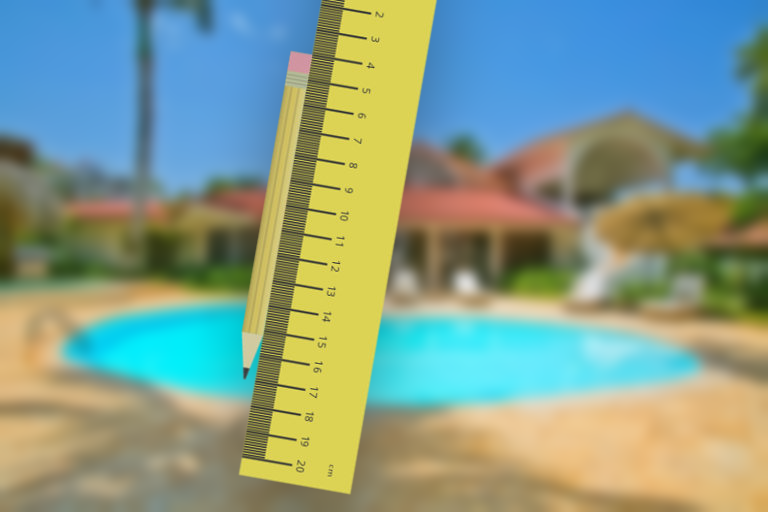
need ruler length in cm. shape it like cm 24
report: cm 13
